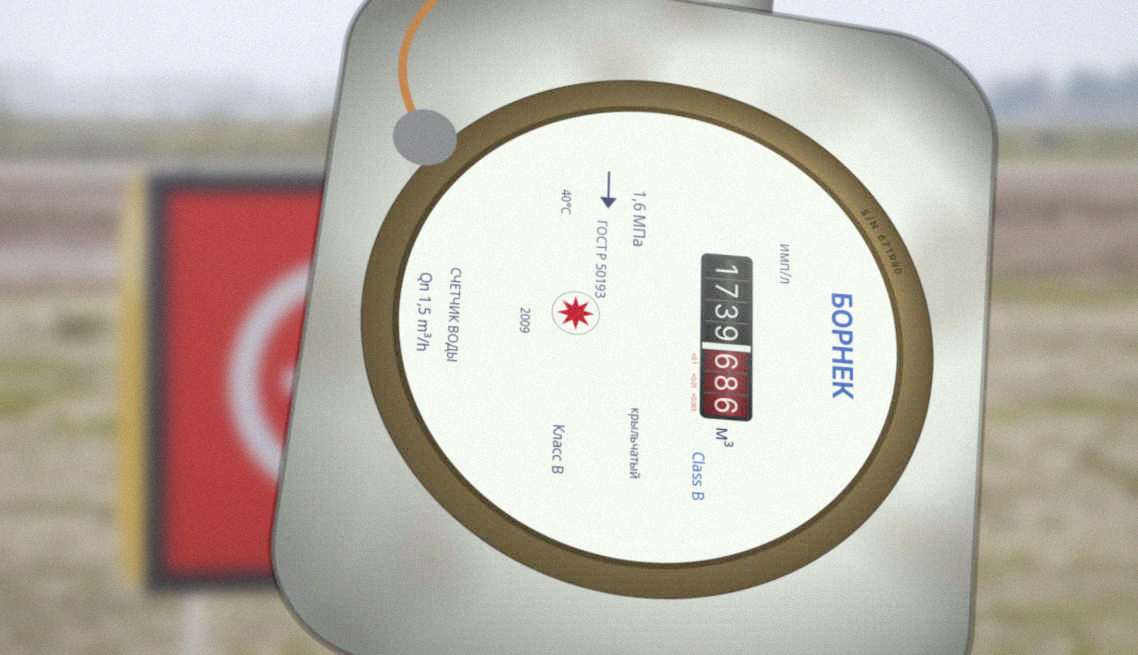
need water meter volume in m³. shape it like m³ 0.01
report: m³ 1739.686
